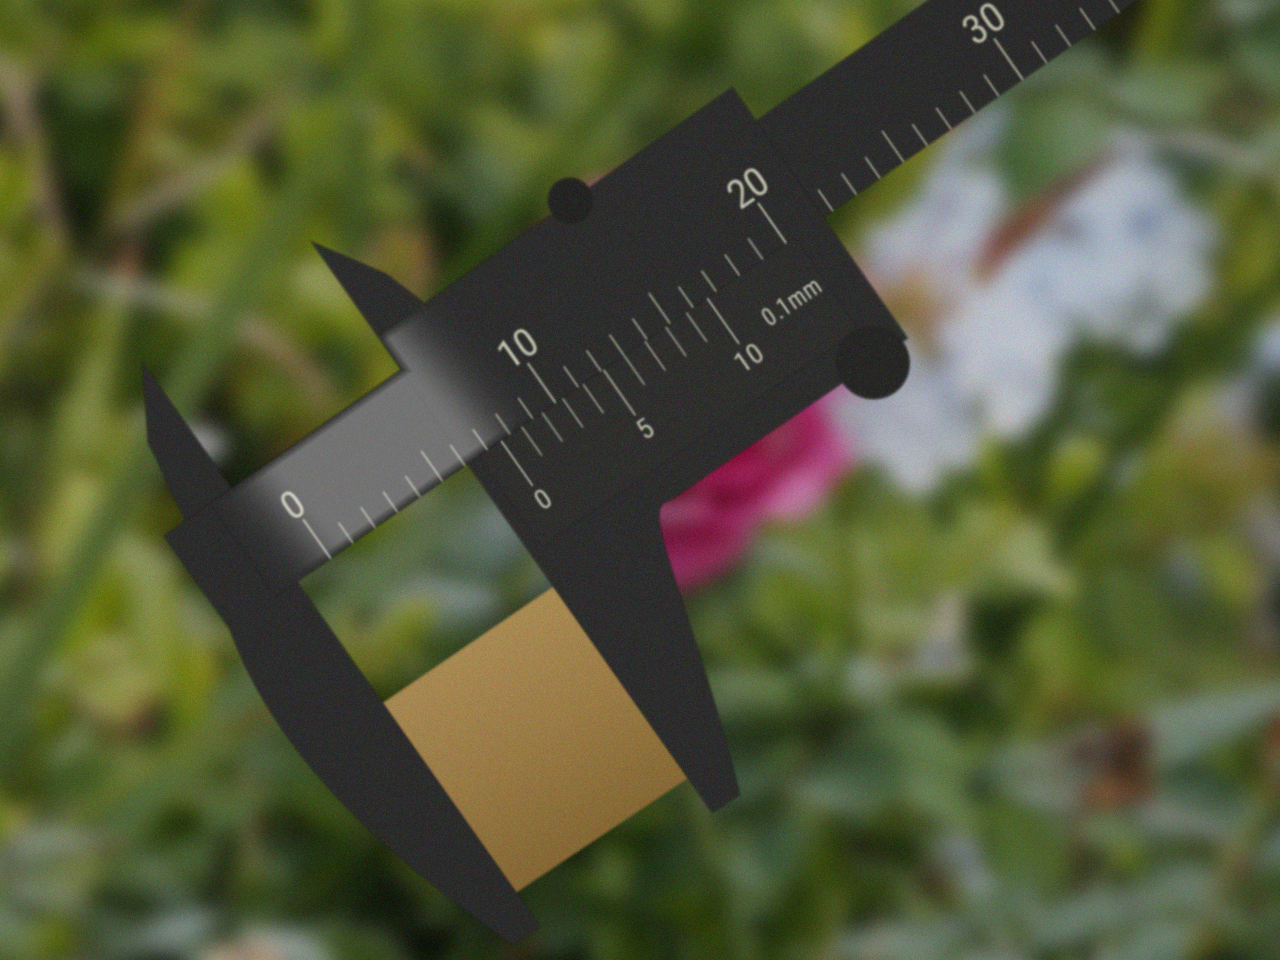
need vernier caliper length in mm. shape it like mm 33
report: mm 7.6
